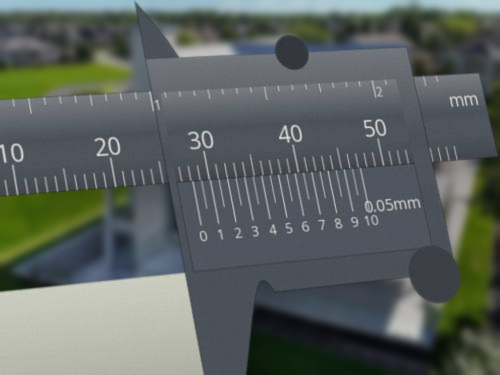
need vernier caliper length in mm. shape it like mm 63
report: mm 28.2
